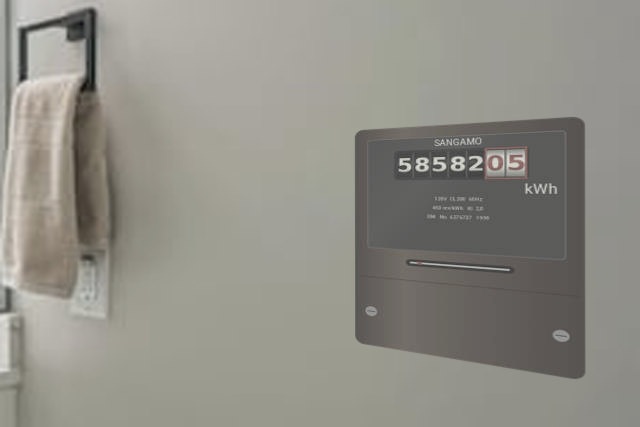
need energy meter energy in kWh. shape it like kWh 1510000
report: kWh 58582.05
